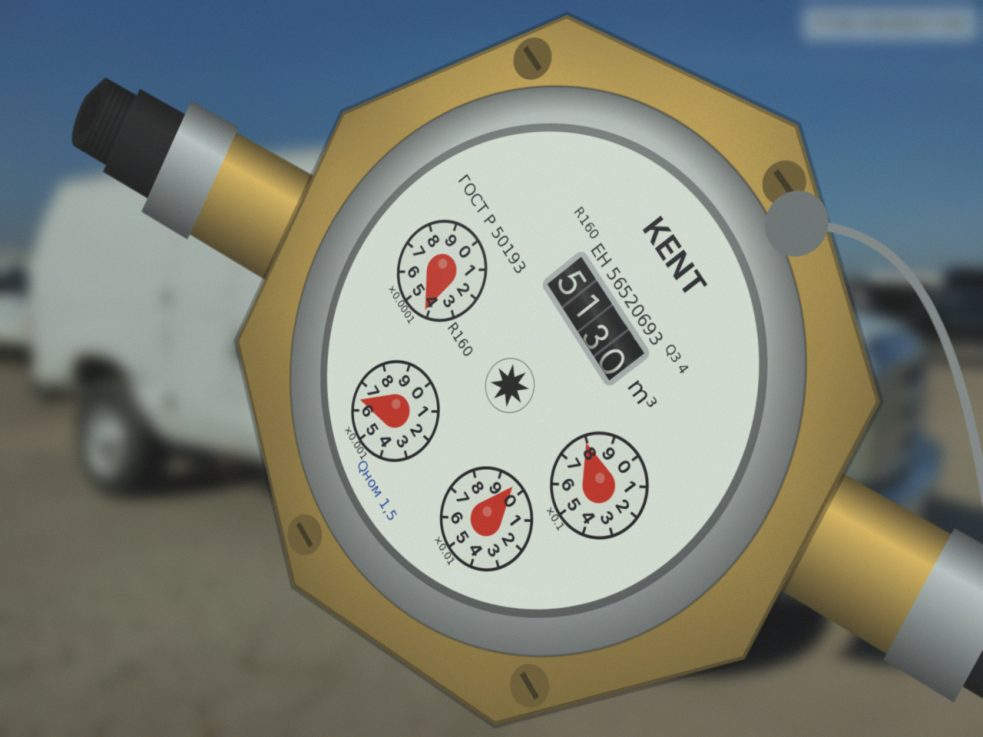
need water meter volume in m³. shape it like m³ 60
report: m³ 5129.7964
